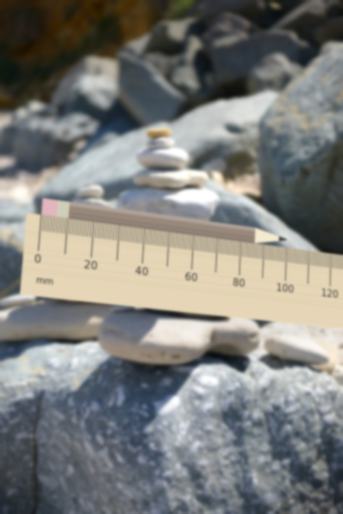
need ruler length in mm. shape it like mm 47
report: mm 100
